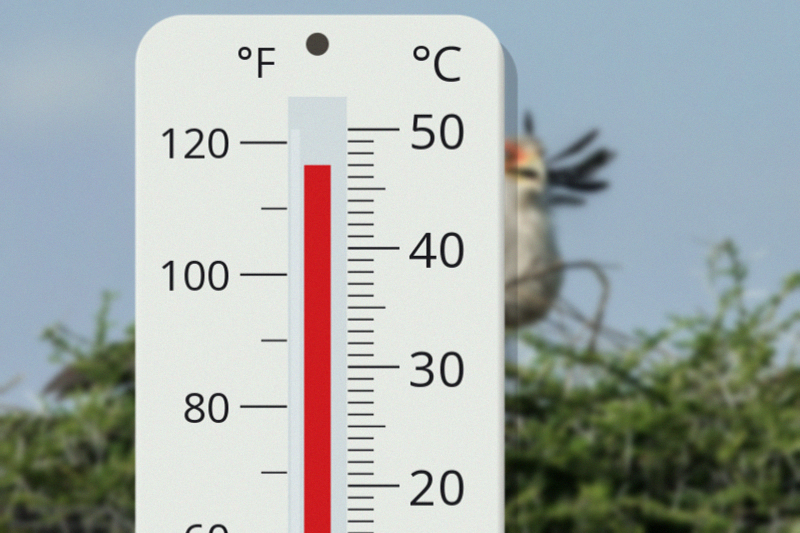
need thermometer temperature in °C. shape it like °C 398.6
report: °C 47
